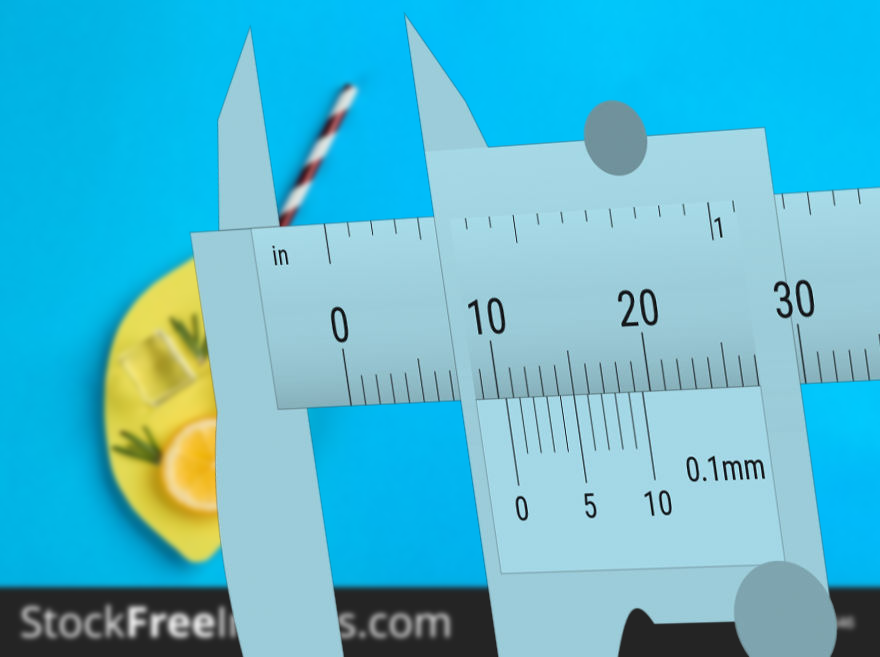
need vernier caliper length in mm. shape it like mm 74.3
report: mm 10.5
